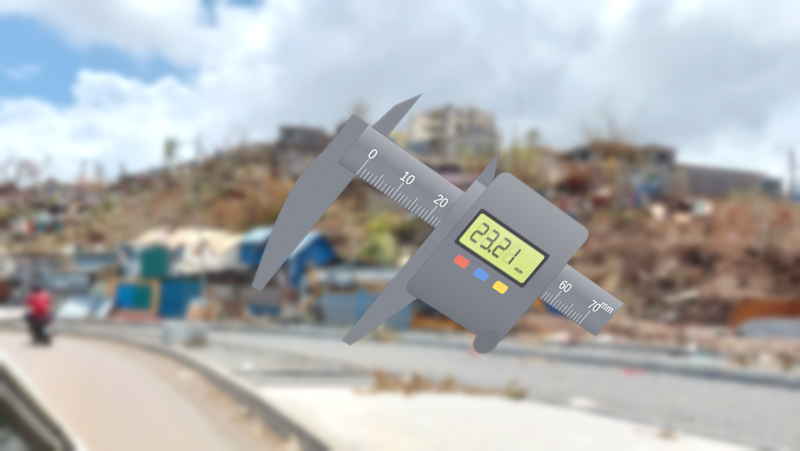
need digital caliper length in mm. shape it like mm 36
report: mm 23.21
